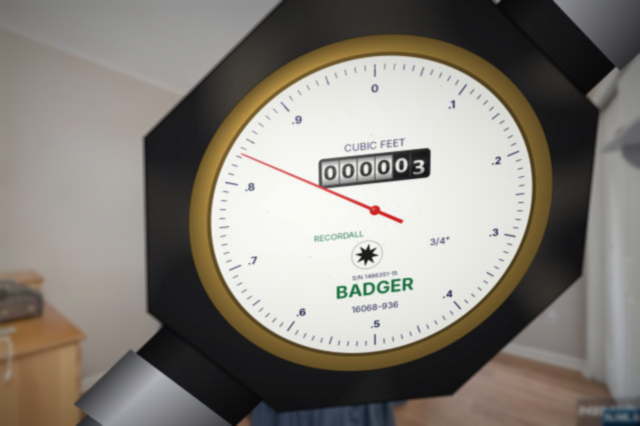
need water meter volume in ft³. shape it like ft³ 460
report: ft³ 2.83
